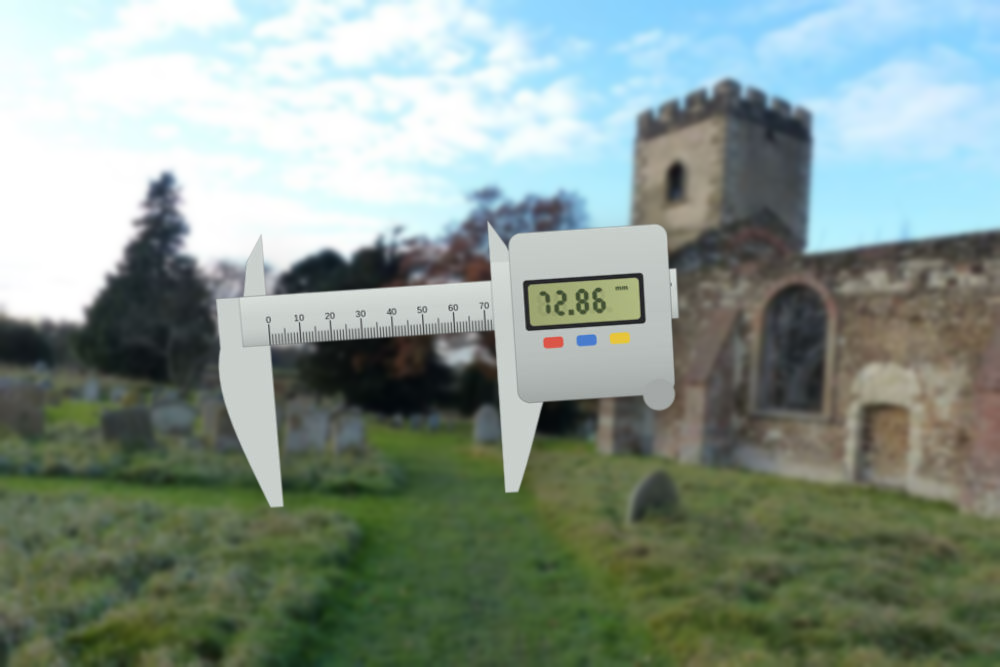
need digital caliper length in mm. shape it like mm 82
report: mm 72.86
